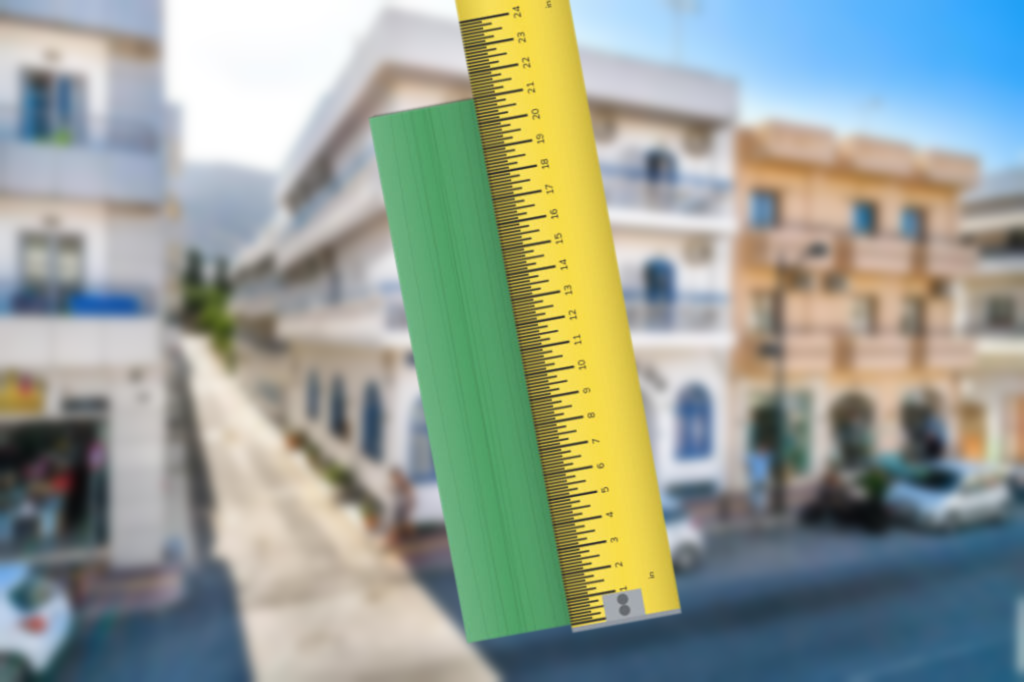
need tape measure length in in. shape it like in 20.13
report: in 21
